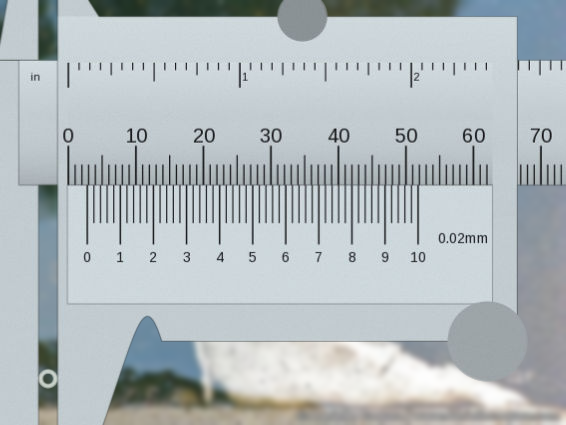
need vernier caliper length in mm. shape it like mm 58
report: mm 2.8
